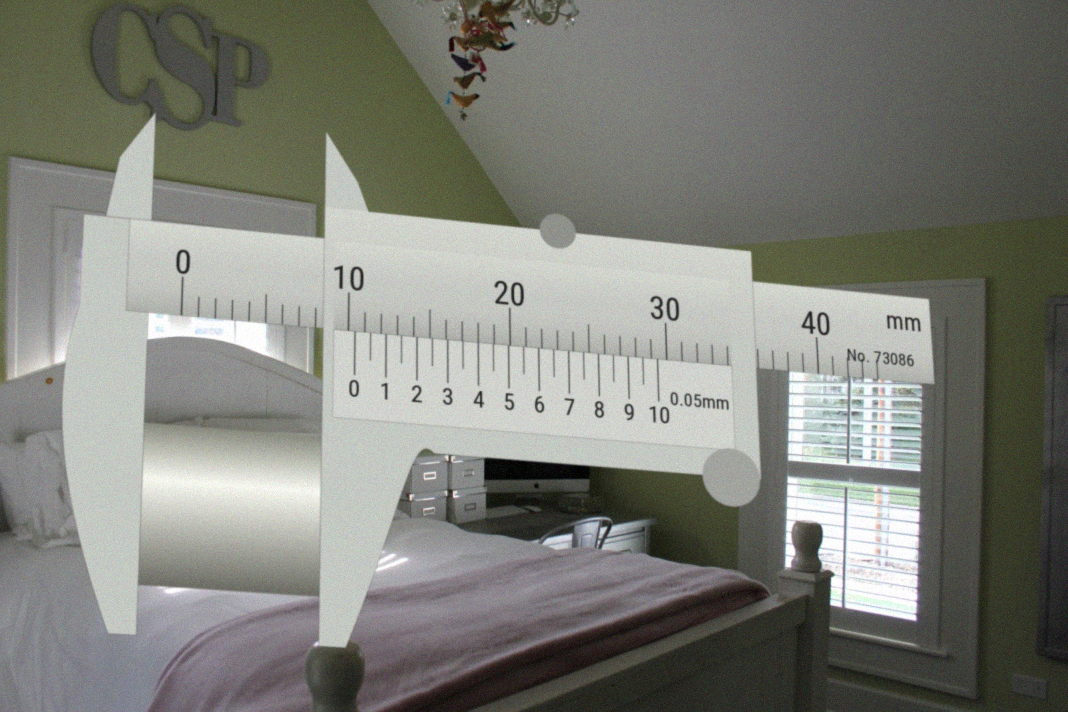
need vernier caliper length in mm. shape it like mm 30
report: mm 10.4
